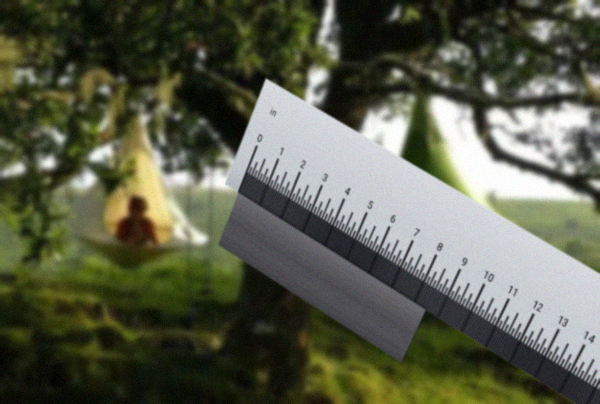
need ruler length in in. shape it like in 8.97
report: in 8.5
